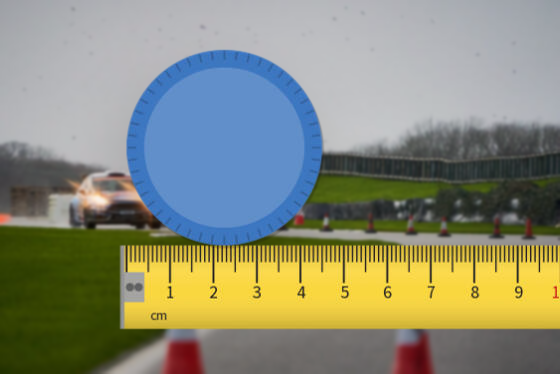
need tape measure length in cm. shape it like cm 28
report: cm 4.5
